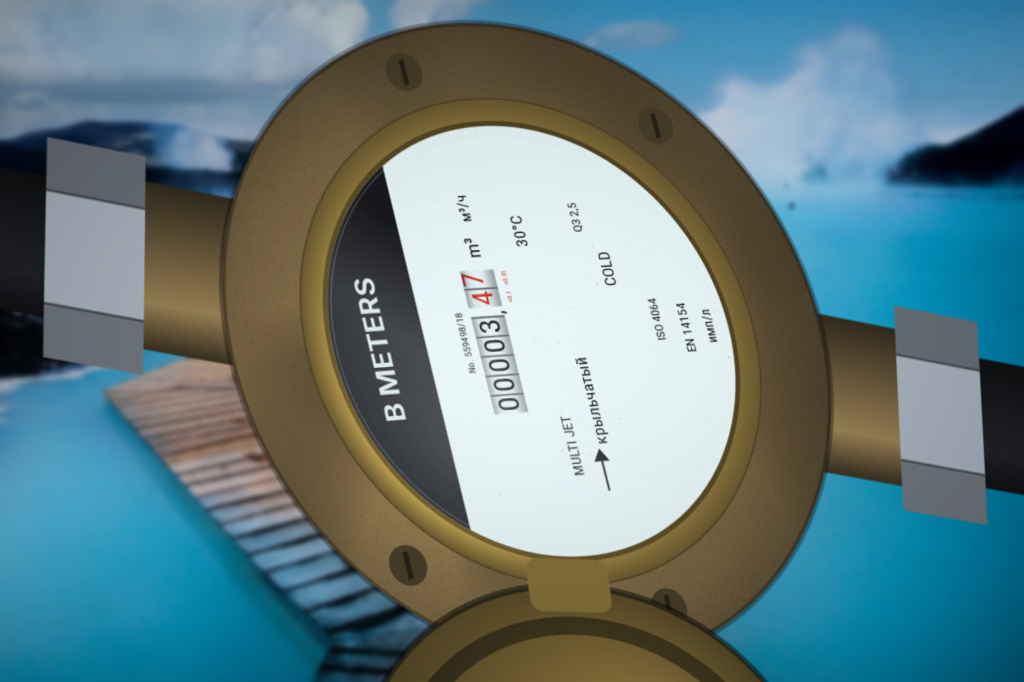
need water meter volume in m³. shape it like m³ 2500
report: m³ 3.47
